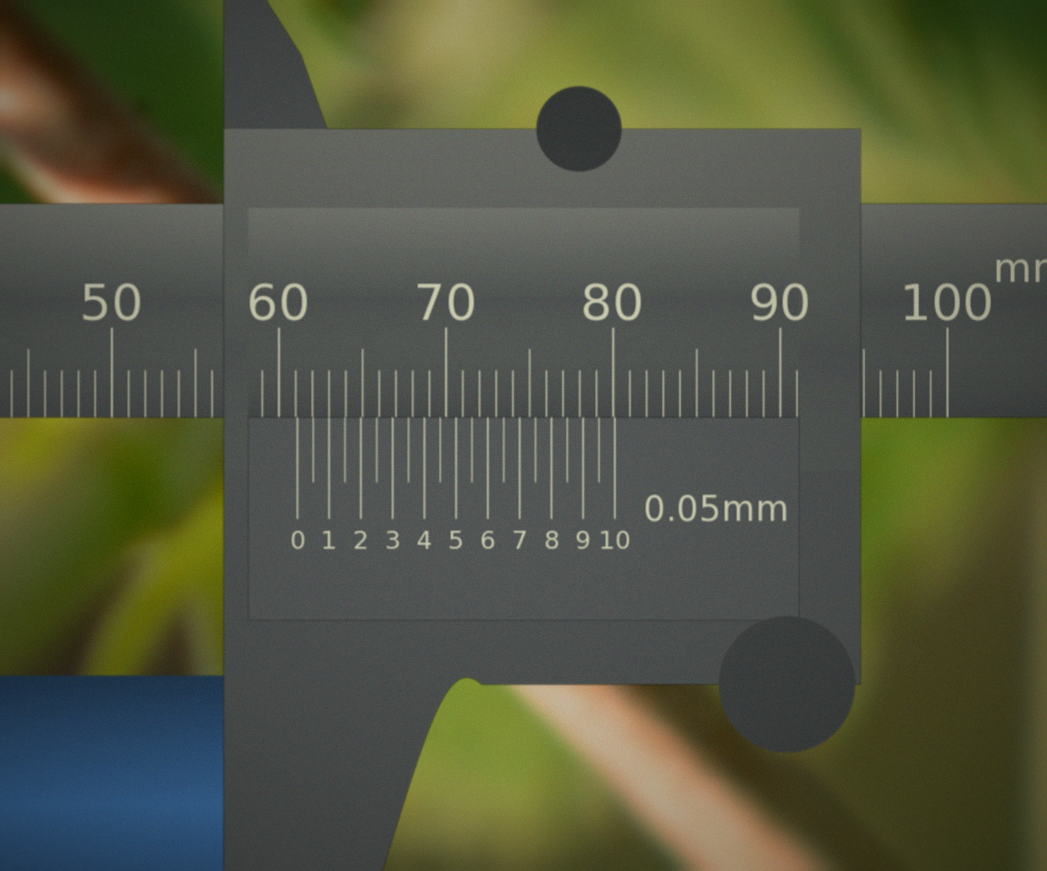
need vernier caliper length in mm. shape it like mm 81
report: mm 61.1
